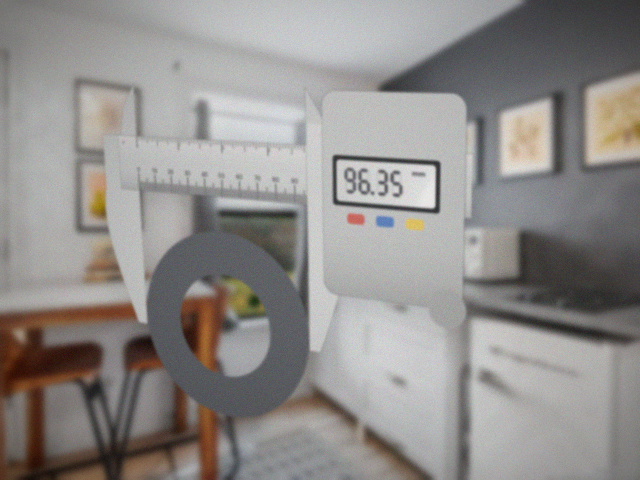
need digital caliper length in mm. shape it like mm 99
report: mm 96.35
